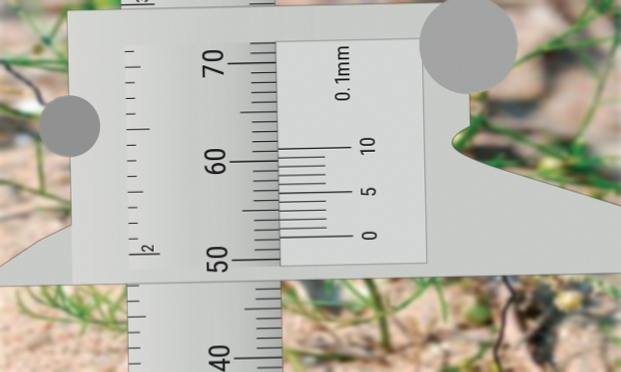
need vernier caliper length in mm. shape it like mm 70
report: mm 52.2
